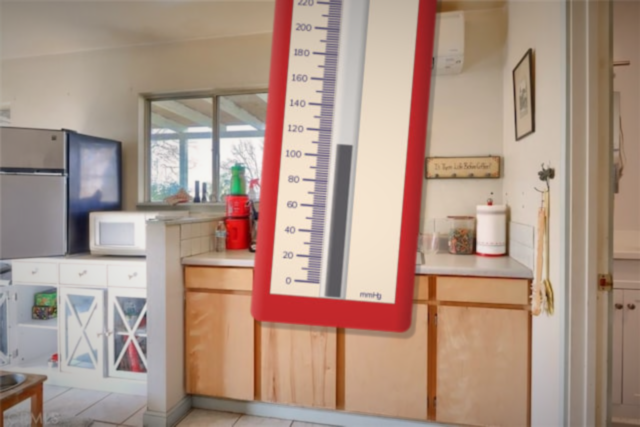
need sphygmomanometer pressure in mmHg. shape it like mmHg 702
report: mmHg 110
